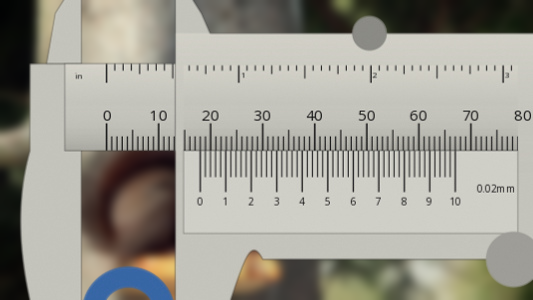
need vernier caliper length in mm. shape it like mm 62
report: mm 18.0
